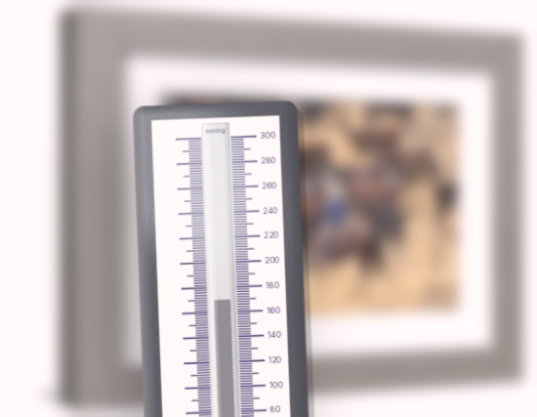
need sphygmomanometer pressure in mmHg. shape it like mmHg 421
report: mmHg 170
